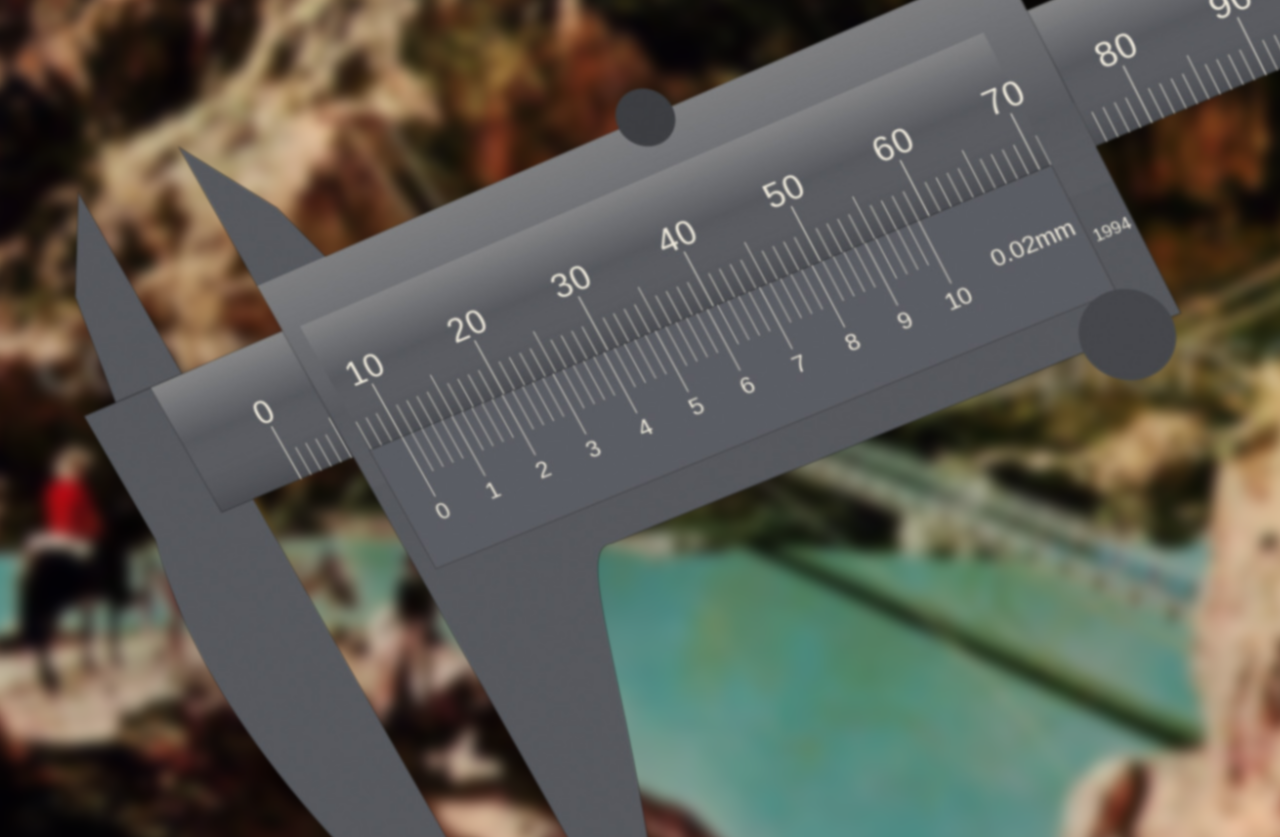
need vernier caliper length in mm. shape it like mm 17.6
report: mm 10.0
